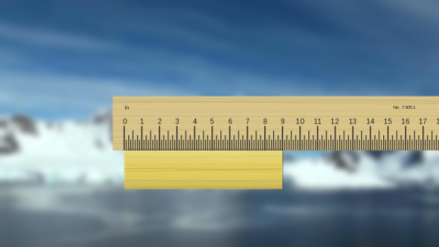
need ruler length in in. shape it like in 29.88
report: in 9
